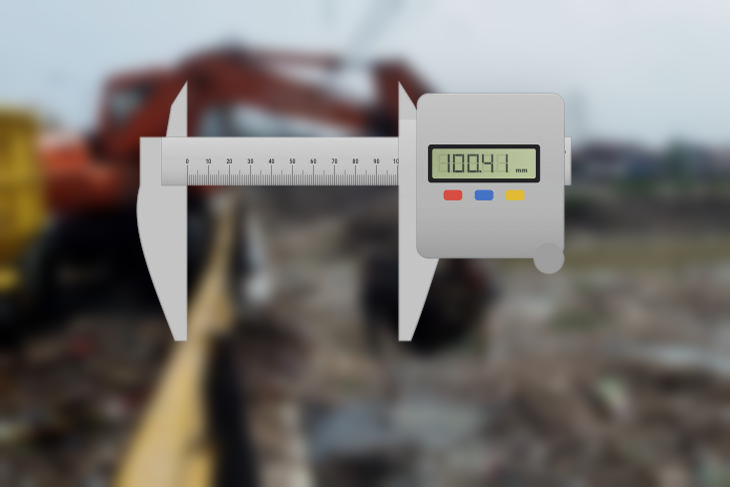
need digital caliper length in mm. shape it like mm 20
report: mm 100.41
